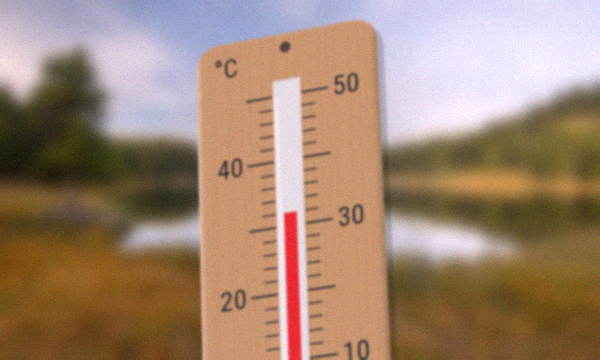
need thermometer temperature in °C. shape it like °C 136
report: °C 32
